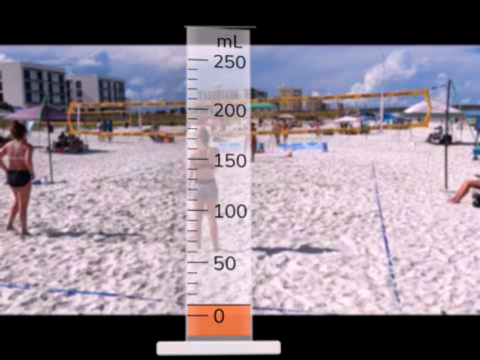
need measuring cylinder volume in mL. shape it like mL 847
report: mL 10
